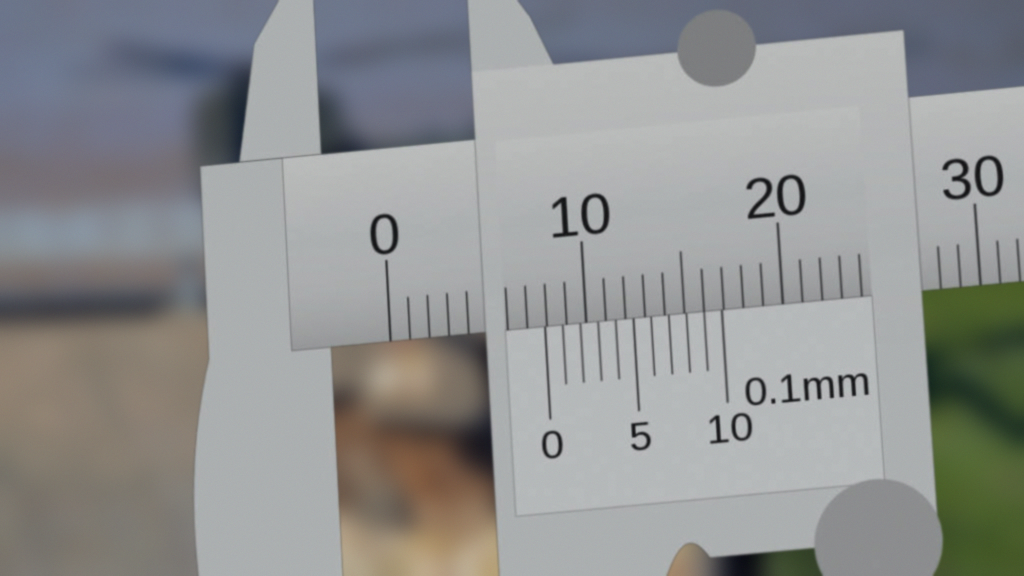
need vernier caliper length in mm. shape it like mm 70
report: mm 7.9
